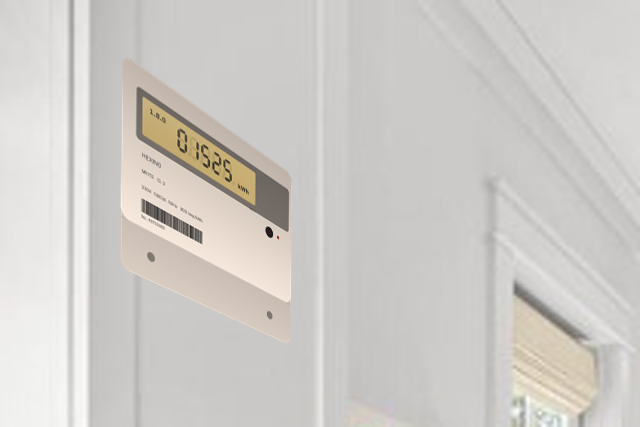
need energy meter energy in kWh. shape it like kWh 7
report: kWh 1525
